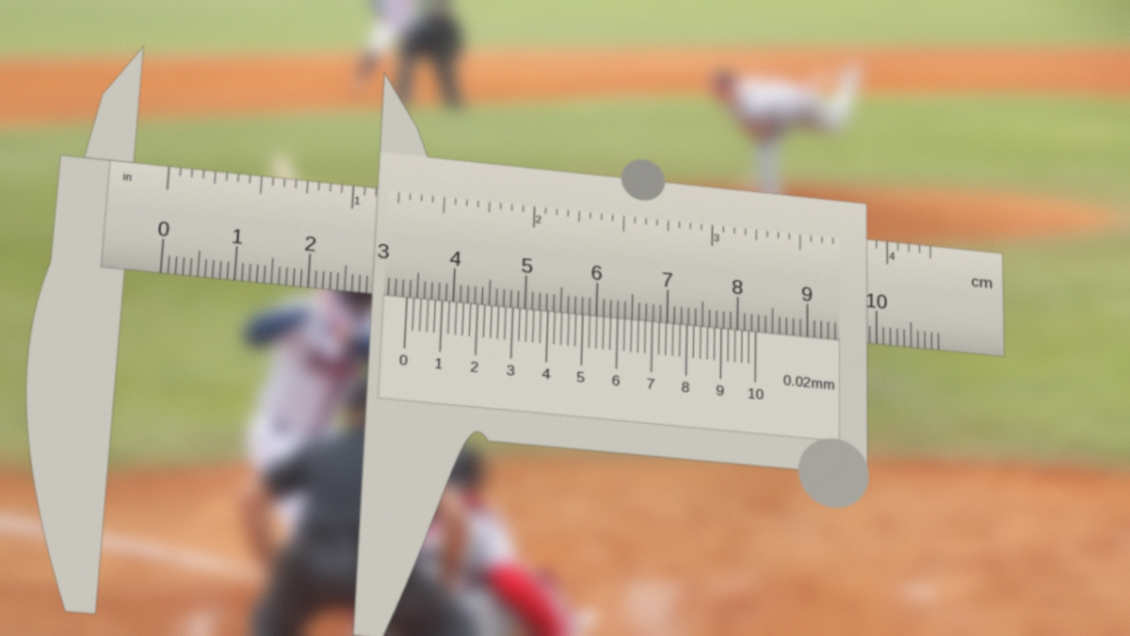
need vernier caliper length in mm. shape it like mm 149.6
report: mm 33.6
